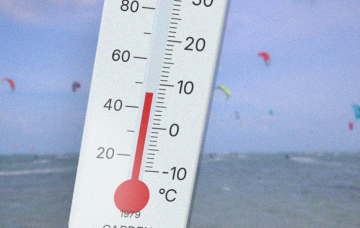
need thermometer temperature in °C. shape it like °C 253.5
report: °C 8
